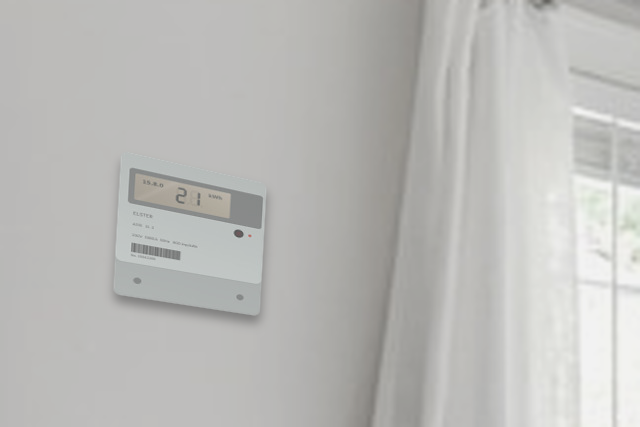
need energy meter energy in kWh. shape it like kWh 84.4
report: kWh 21
